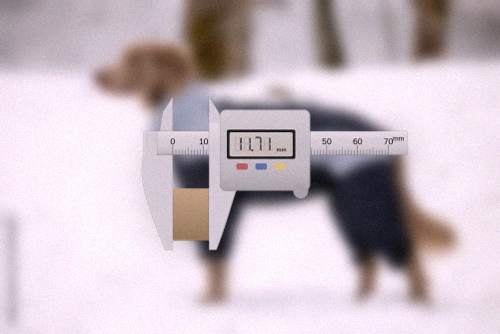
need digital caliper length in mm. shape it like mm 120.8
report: mm 11.71
